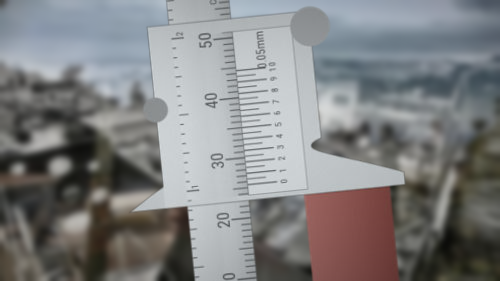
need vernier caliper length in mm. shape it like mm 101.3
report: mm 25.5
